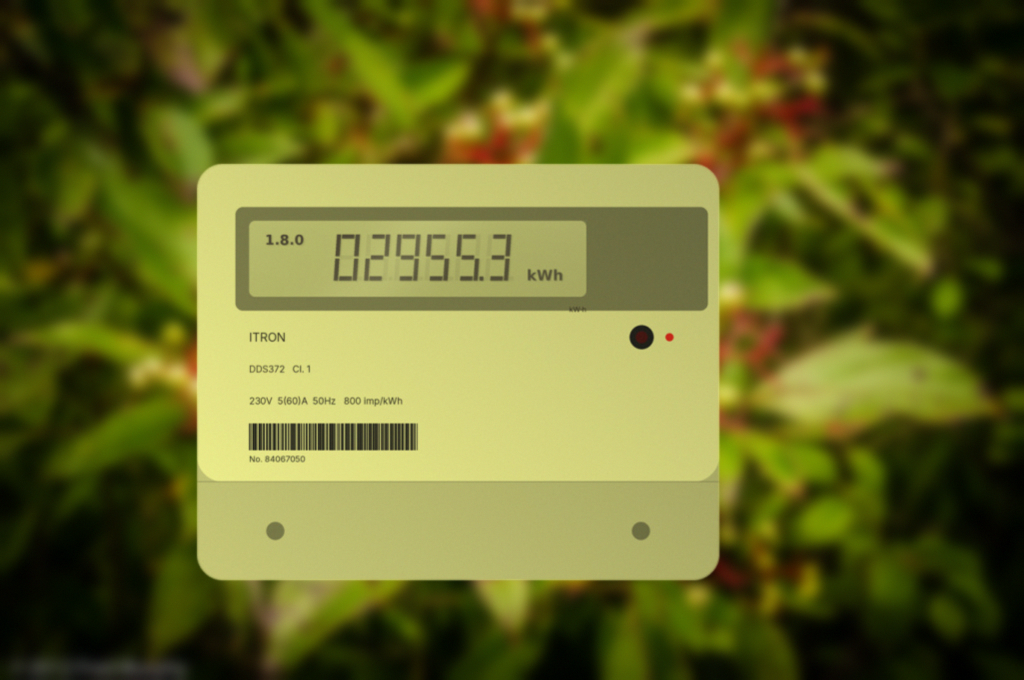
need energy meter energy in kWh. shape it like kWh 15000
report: kWh 2955.3
